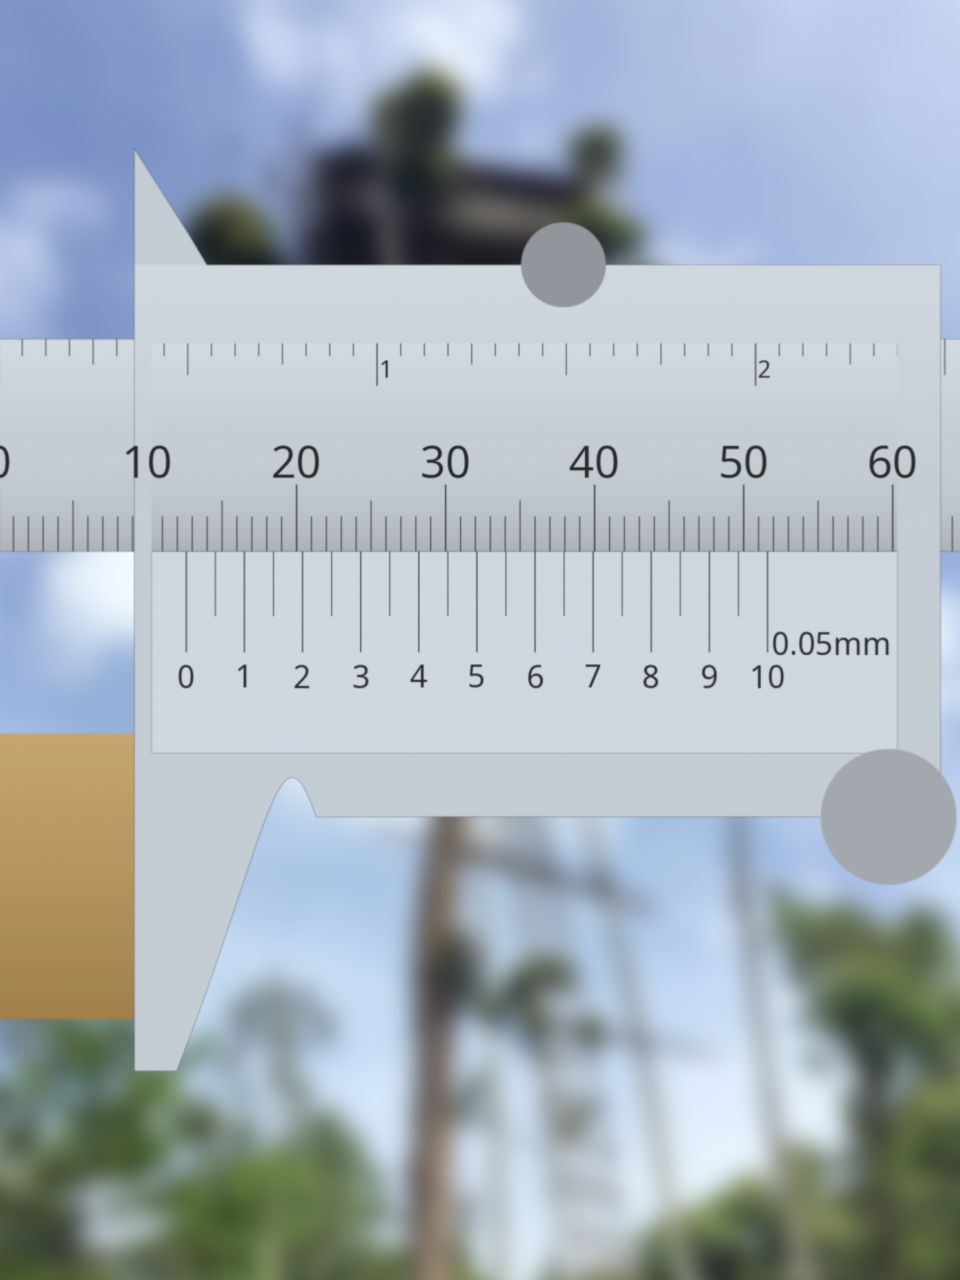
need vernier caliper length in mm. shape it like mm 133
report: mm 12.6
